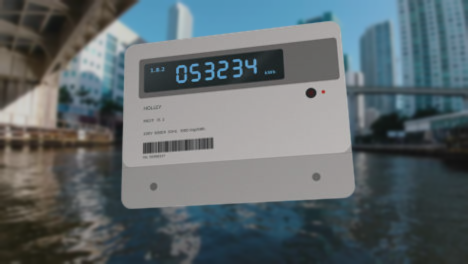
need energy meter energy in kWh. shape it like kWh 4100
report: kWh 53234
